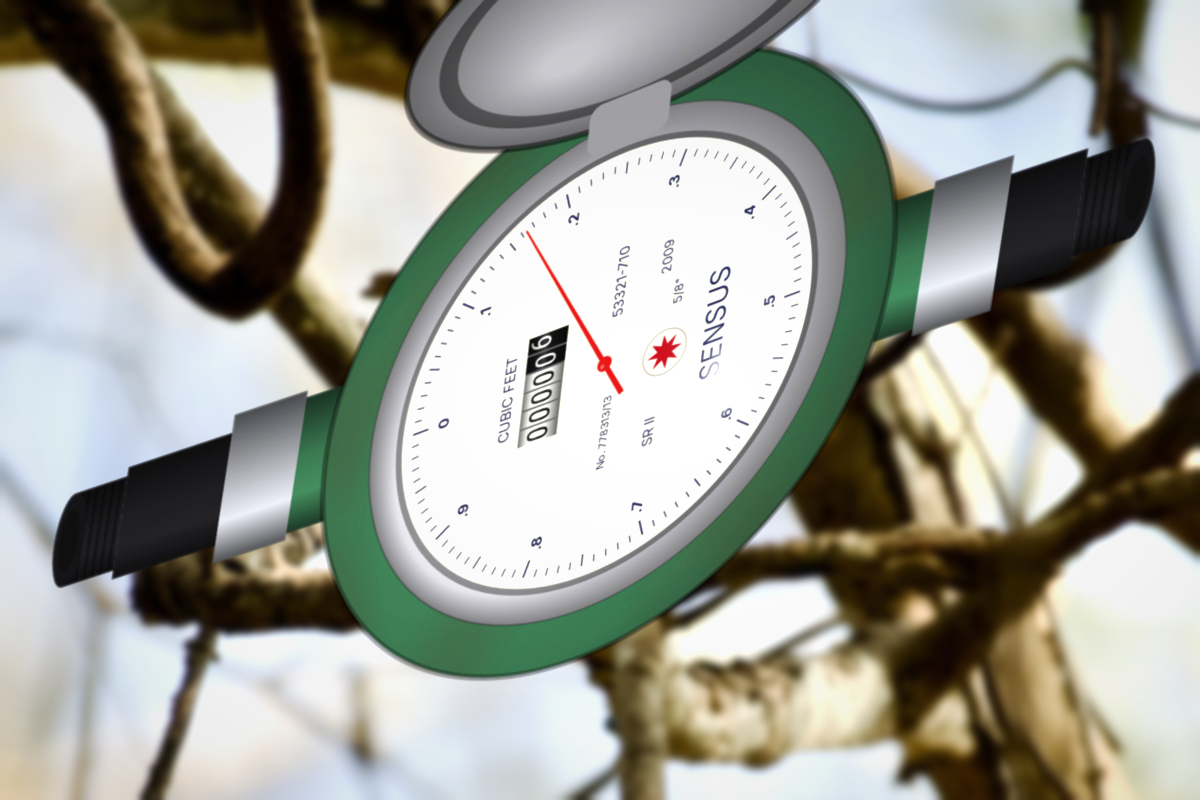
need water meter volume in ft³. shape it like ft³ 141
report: ft³ 6.16
